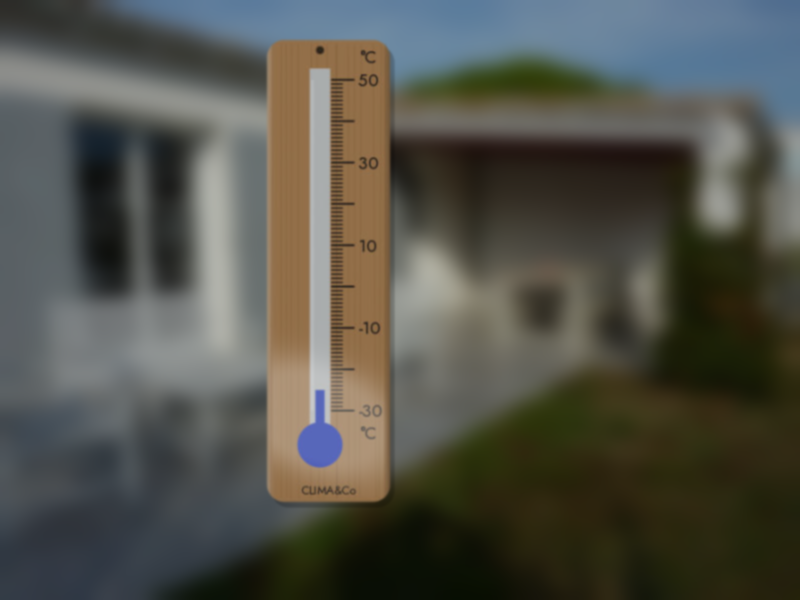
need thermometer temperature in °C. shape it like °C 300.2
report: °C -25
